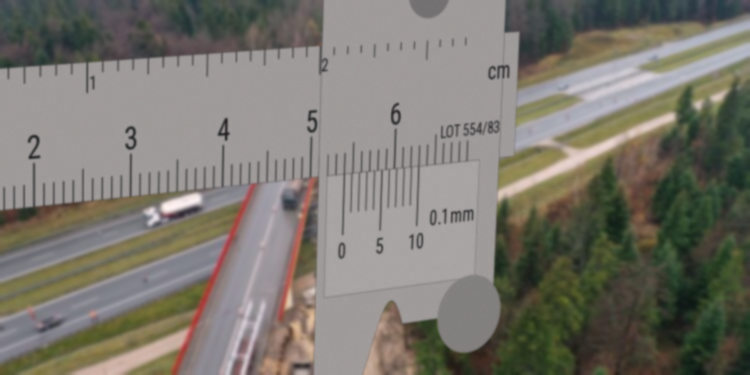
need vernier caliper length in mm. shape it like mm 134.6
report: mm 54.0
